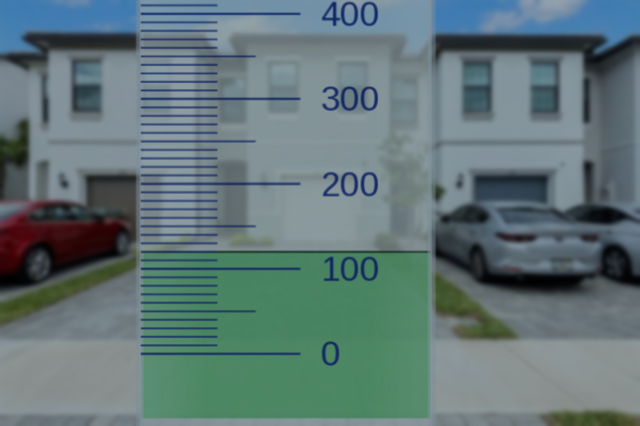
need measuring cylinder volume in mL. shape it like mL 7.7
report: mL 120
